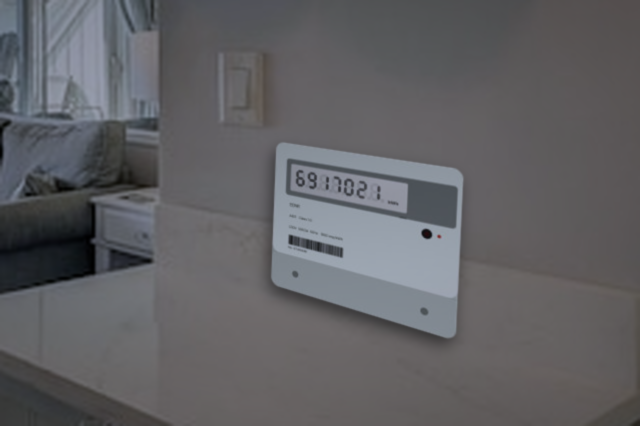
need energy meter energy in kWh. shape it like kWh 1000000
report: kWh 6917021
